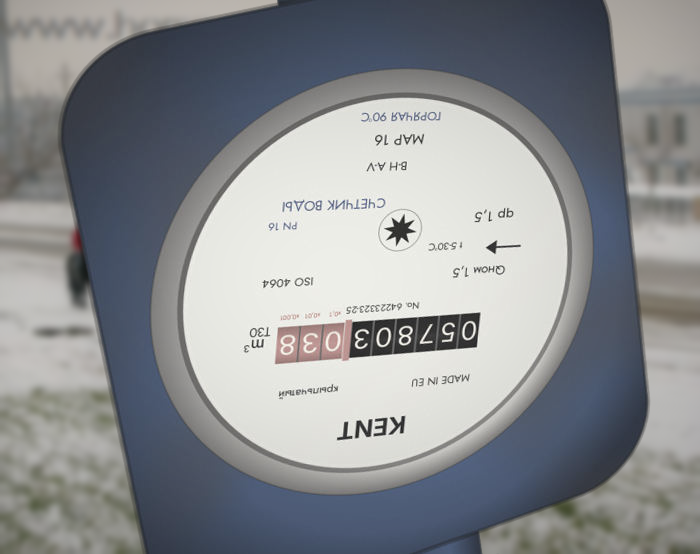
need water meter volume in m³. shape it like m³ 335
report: m³ 57803.038
